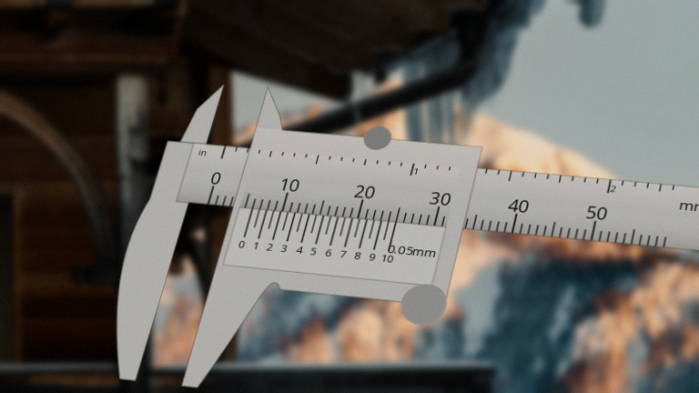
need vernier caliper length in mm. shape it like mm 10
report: mm 6.0
